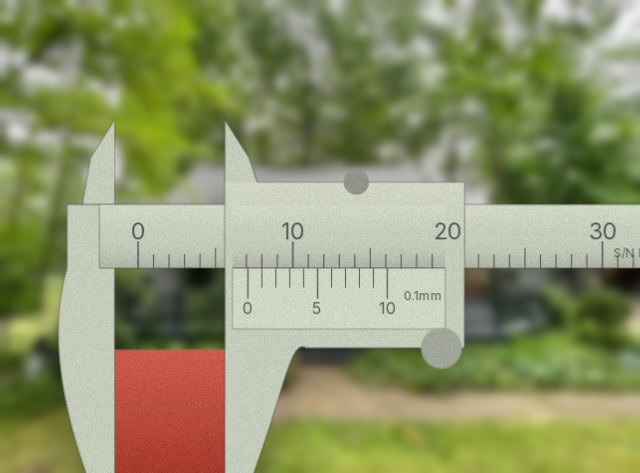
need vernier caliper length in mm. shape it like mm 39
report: mm 7.1
